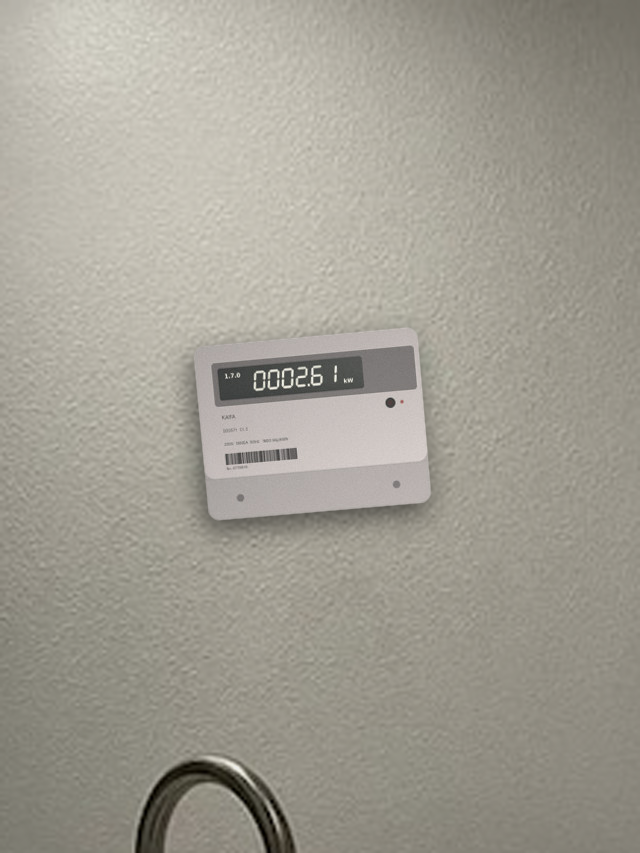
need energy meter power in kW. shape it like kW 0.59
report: kW 2.61
